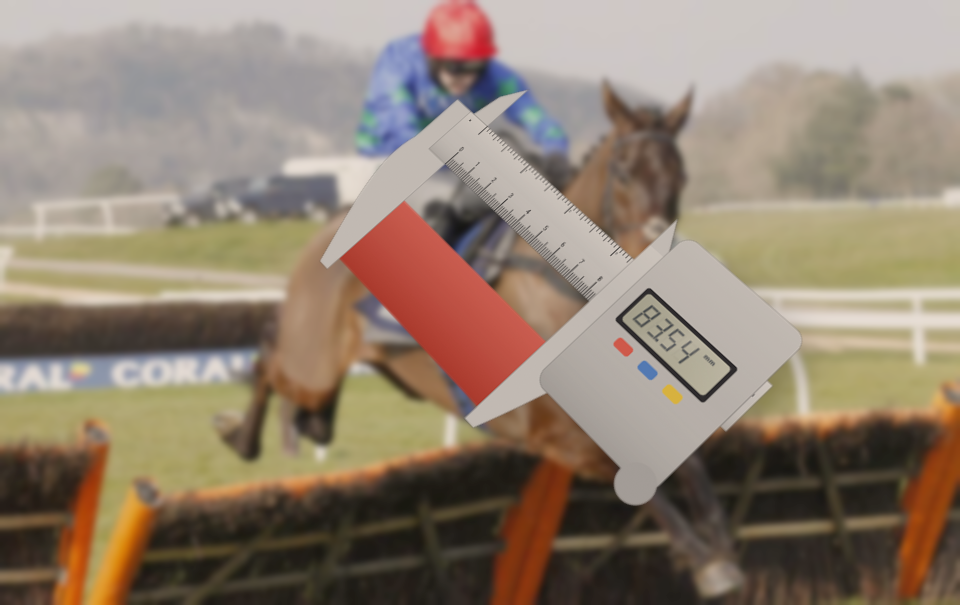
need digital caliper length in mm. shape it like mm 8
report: mm 83.54
